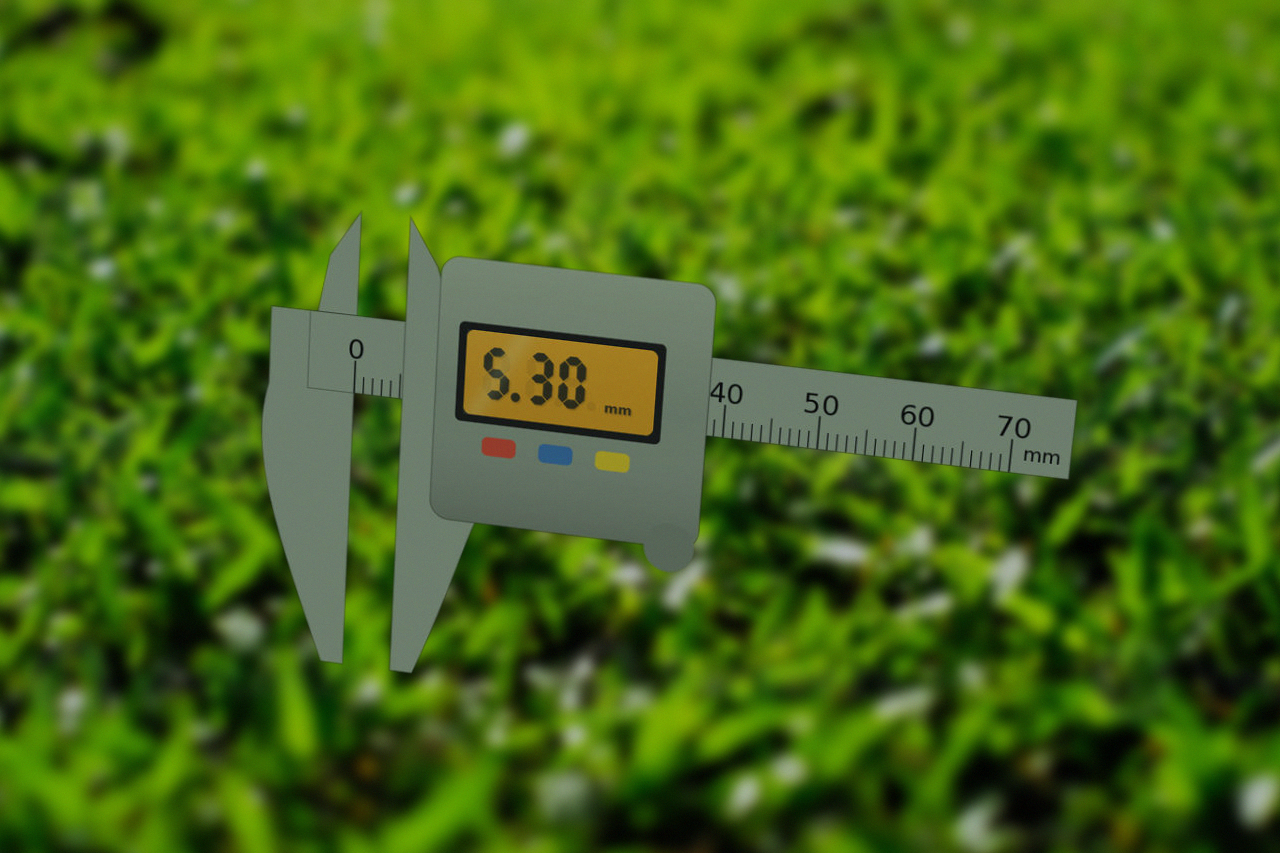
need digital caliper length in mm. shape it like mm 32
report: mm 5.30
